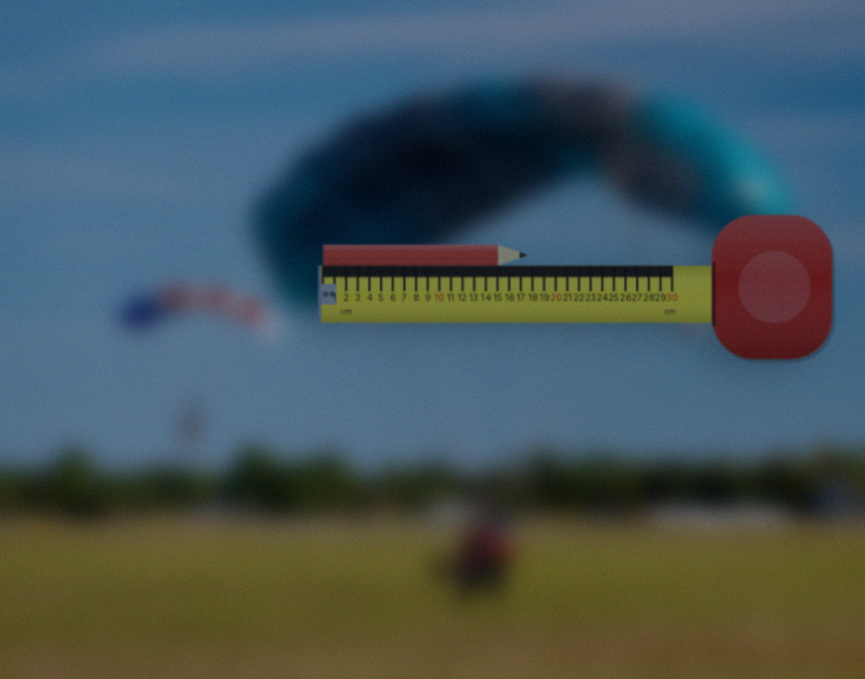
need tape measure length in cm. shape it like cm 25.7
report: cm 17.5
